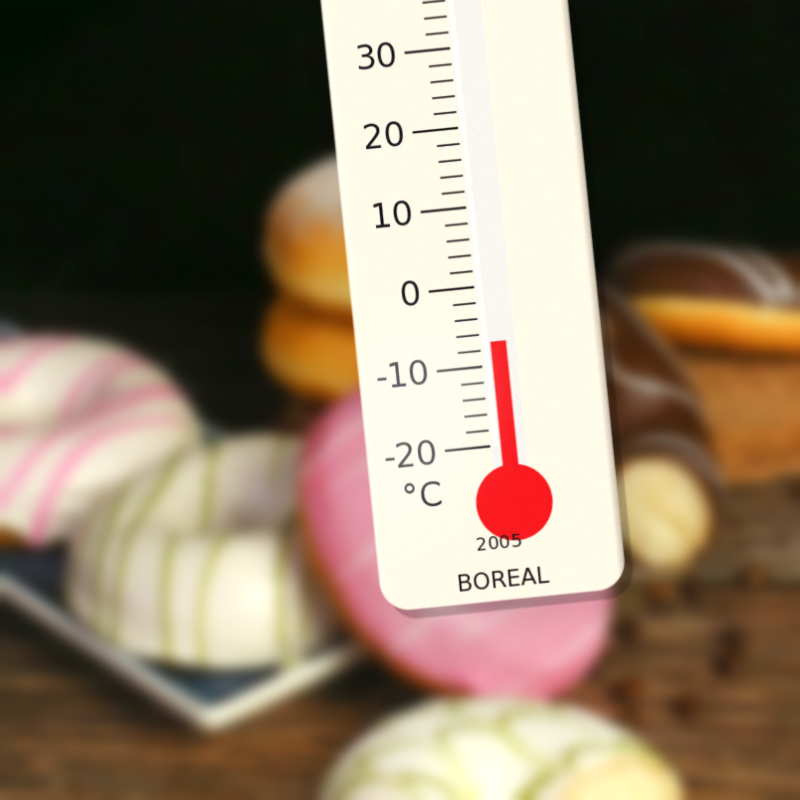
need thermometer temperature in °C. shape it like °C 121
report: °C -7
